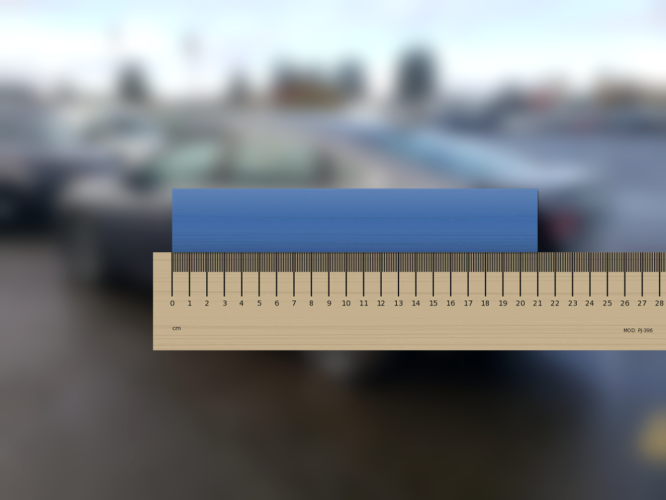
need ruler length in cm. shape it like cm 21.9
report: cm 21
